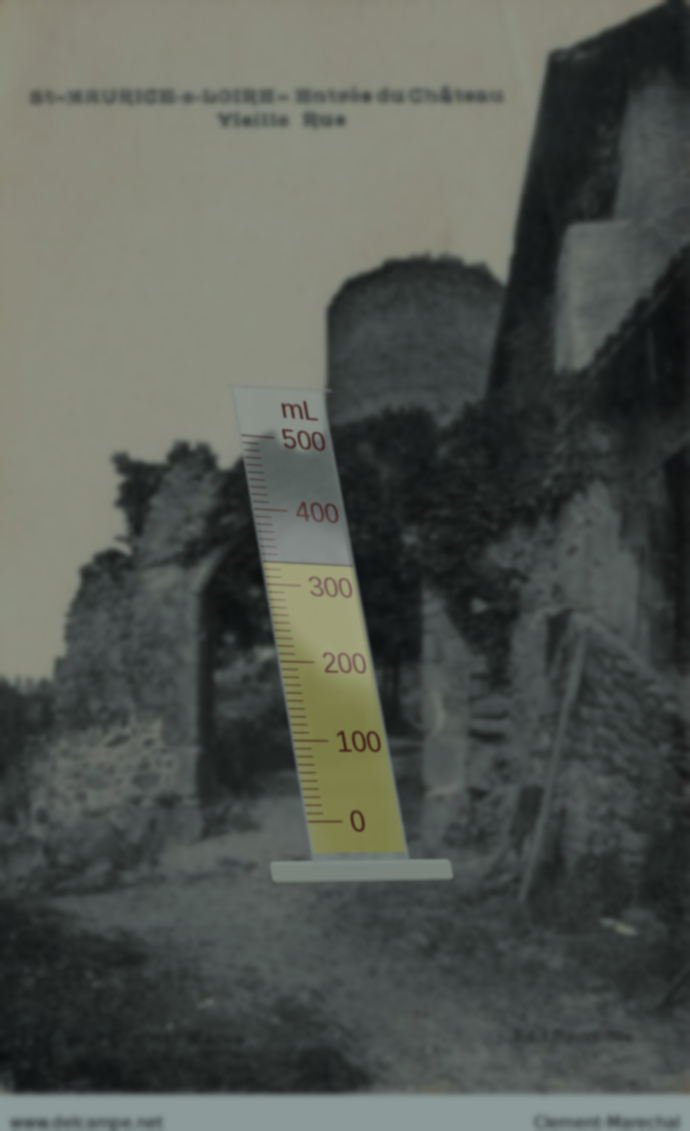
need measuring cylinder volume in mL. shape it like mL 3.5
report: mL 330
